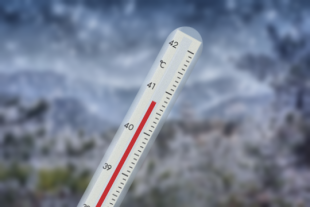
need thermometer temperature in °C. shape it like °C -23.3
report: °C 40.7
